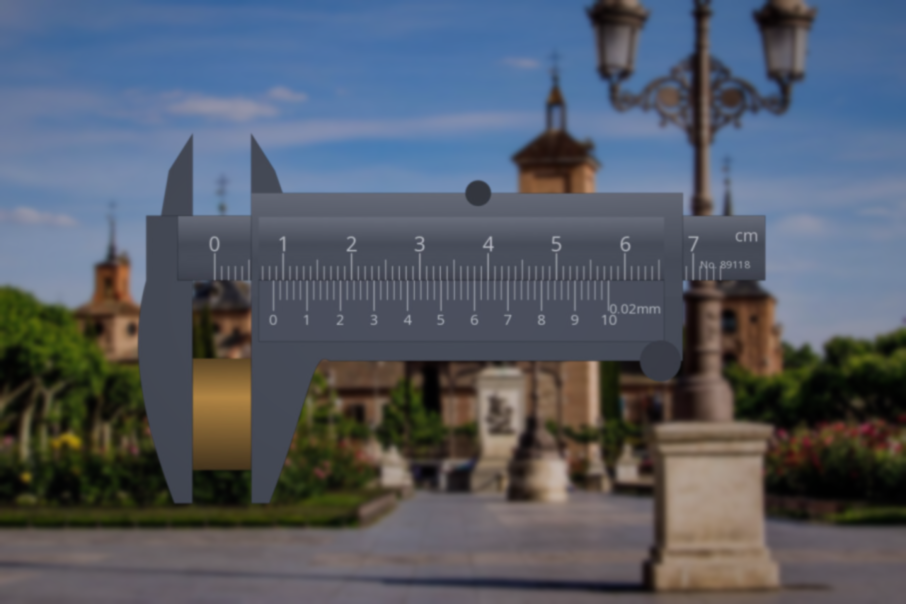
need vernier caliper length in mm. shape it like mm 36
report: mm 8.6
